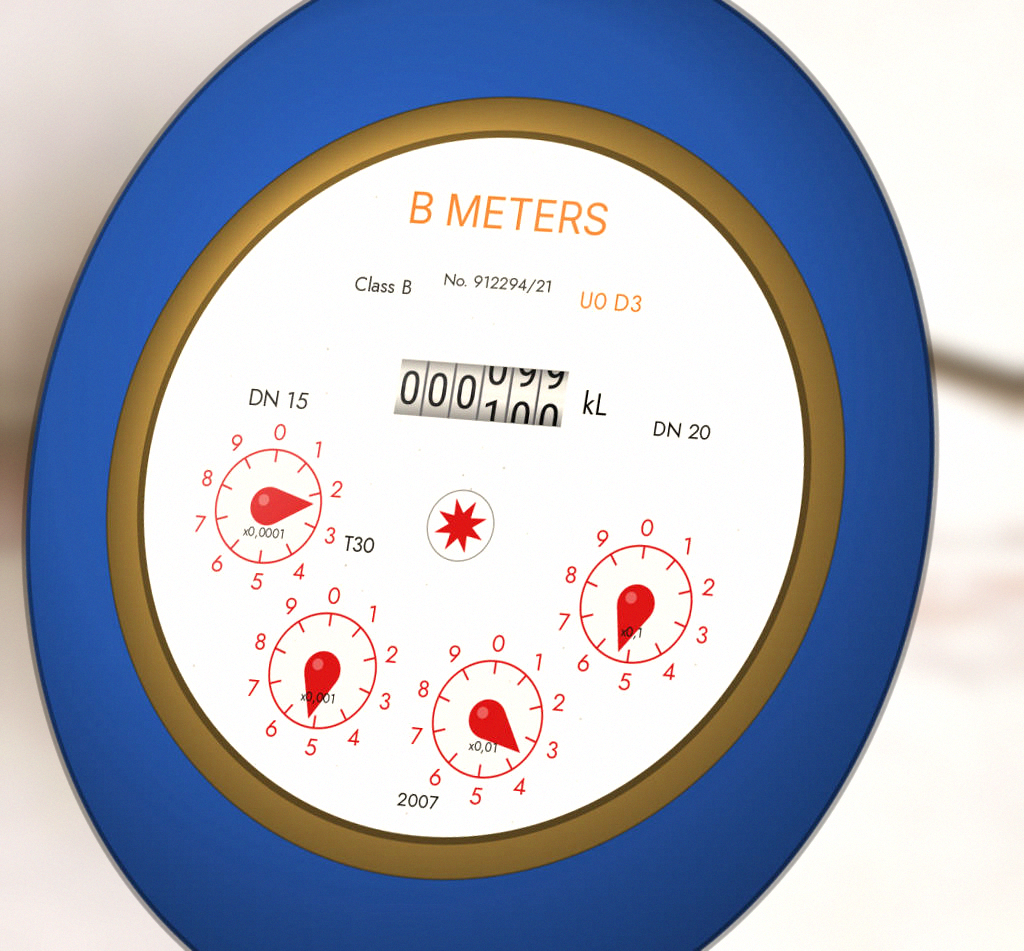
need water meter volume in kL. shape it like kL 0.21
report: kL 99.5352
